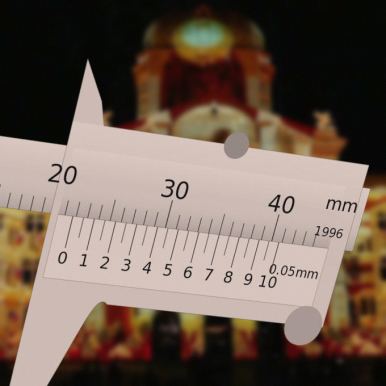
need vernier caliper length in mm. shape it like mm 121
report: mm 21.7
